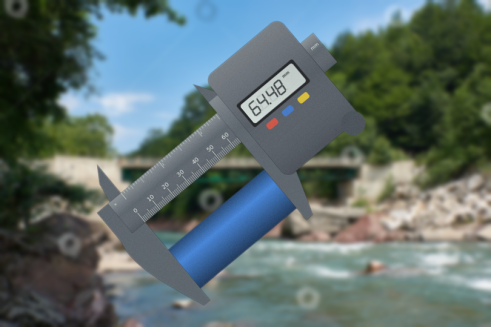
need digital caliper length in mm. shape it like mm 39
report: mm 64.48
